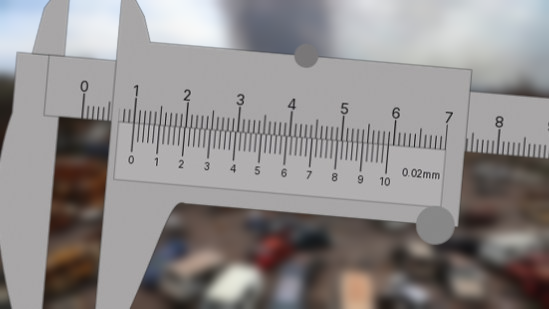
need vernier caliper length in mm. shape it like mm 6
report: mm 10.0
